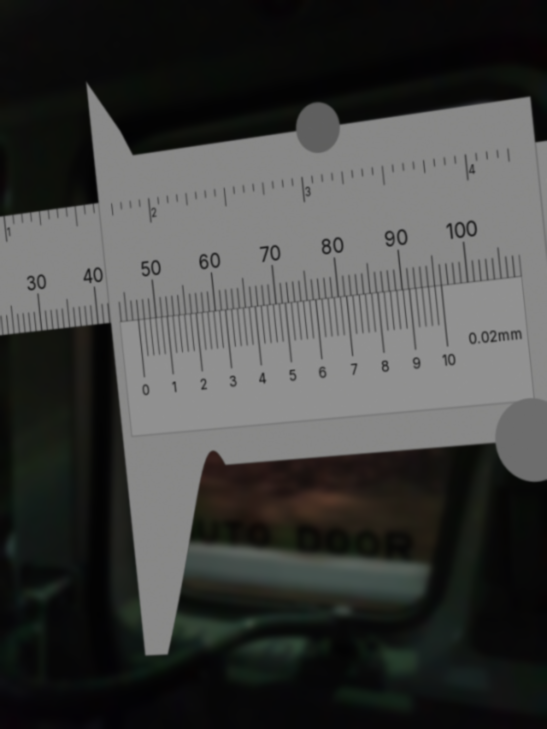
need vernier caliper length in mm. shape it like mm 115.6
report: mm 47.0
